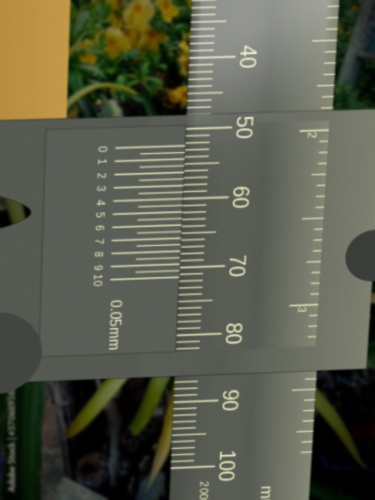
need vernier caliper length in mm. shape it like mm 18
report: mm 52.4
